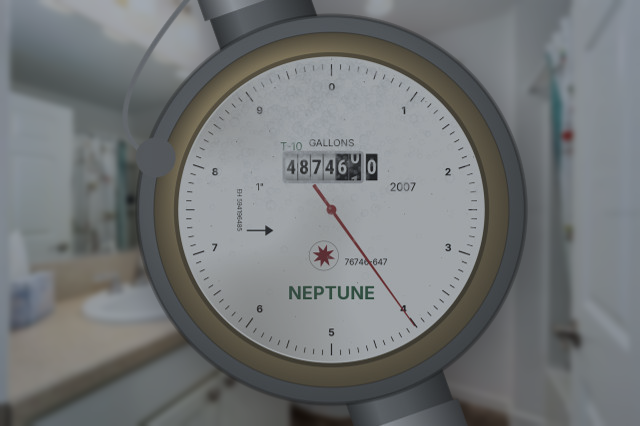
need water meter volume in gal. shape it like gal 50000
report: gal 4874604.0
